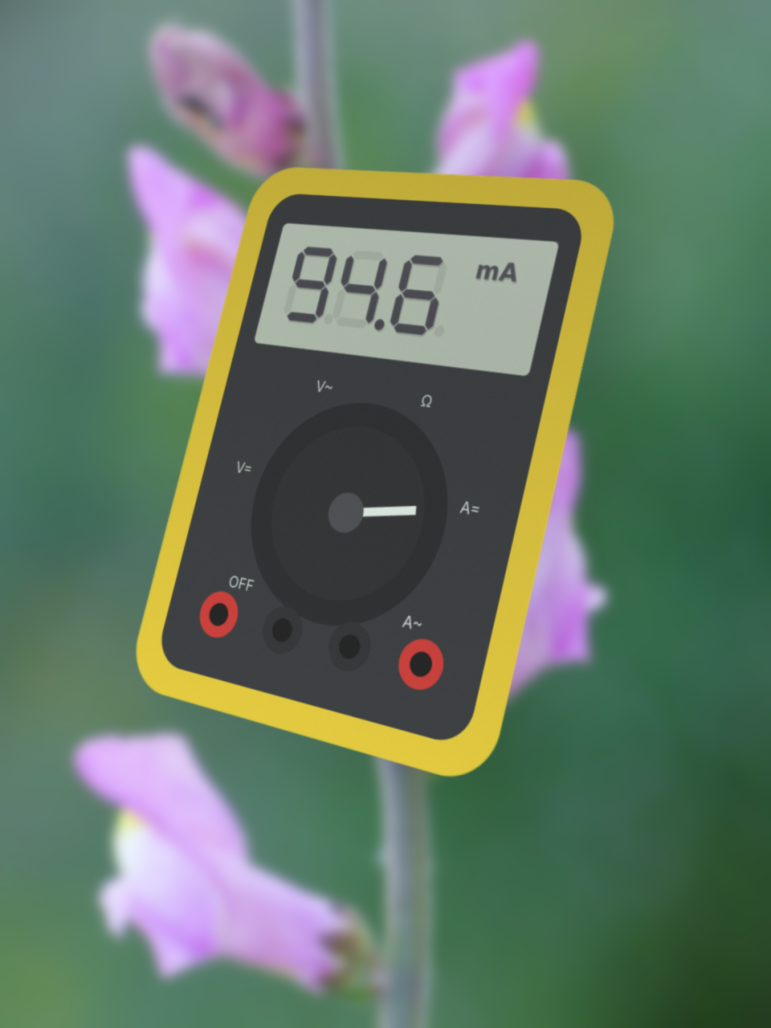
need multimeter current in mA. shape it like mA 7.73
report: mA 94.6
